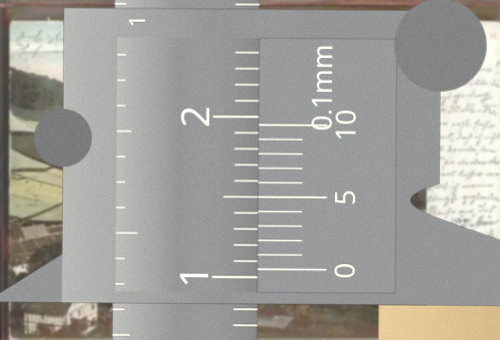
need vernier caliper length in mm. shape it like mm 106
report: mm 10.5
